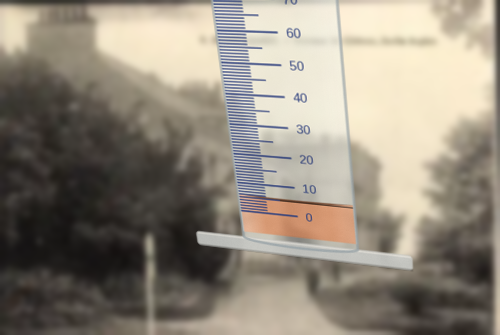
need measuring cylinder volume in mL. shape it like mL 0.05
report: mL 5
